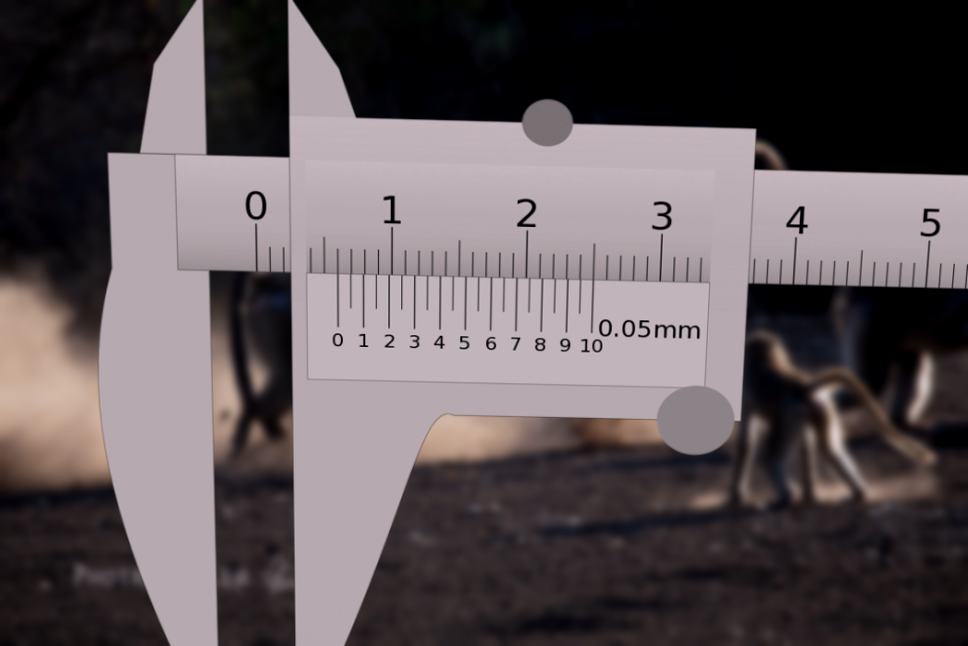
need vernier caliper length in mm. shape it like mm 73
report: mm 6.0
